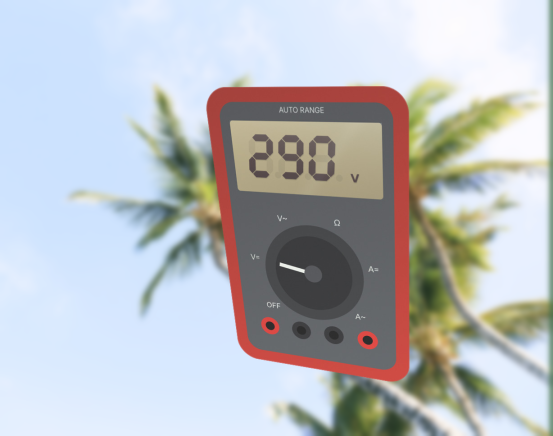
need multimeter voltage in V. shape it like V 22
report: V 290
